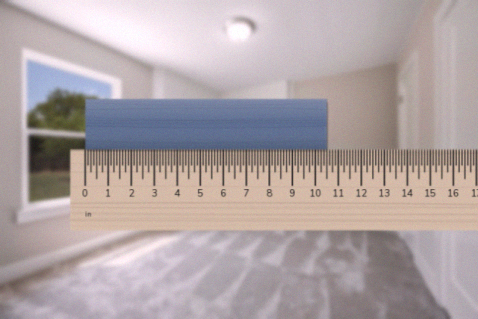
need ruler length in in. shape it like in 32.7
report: in 10.5
